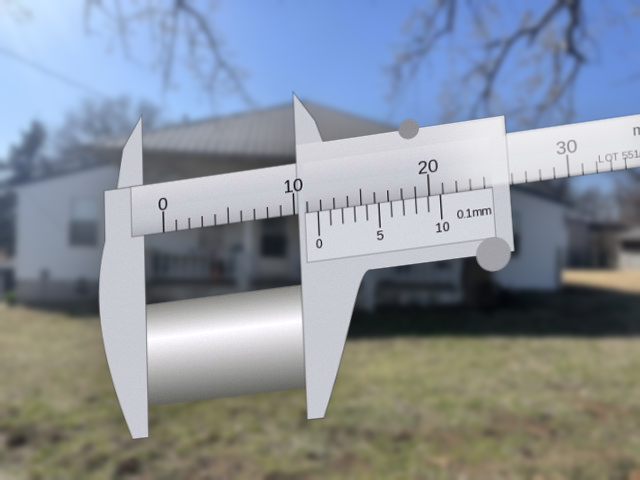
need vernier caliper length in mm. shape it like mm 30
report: mm 11.8
